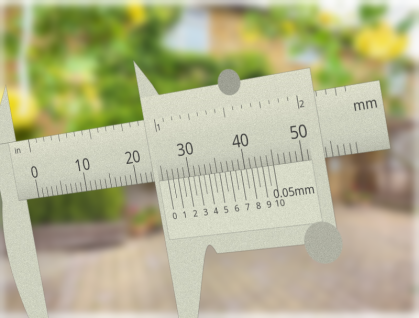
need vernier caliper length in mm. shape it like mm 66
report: mm 26.0
